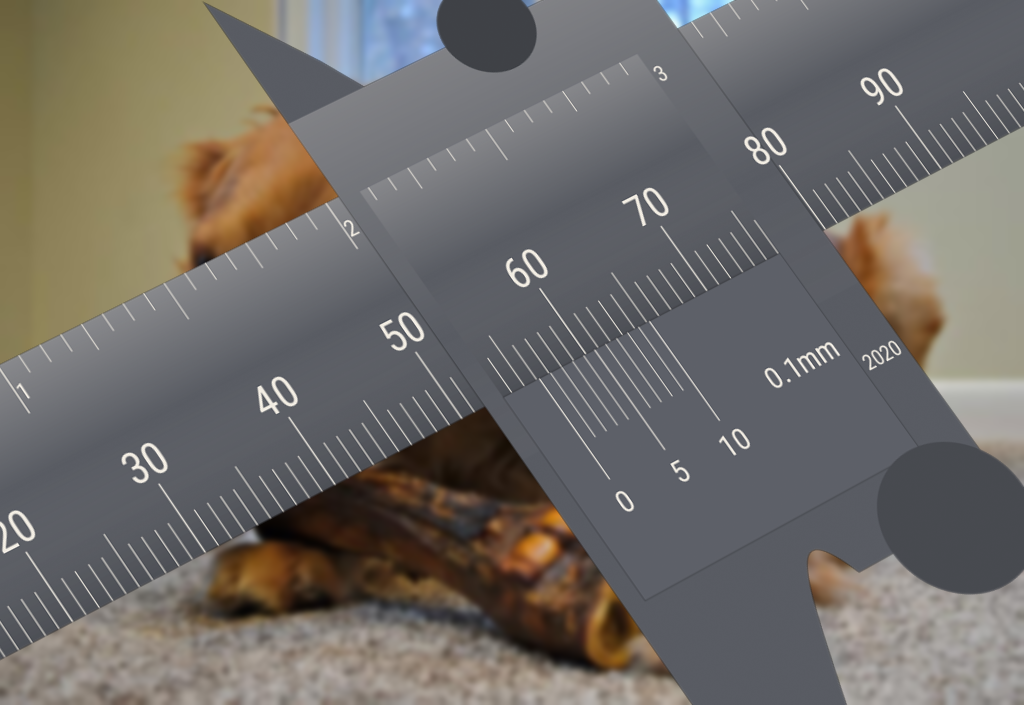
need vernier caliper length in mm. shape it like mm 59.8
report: mm 56.2
